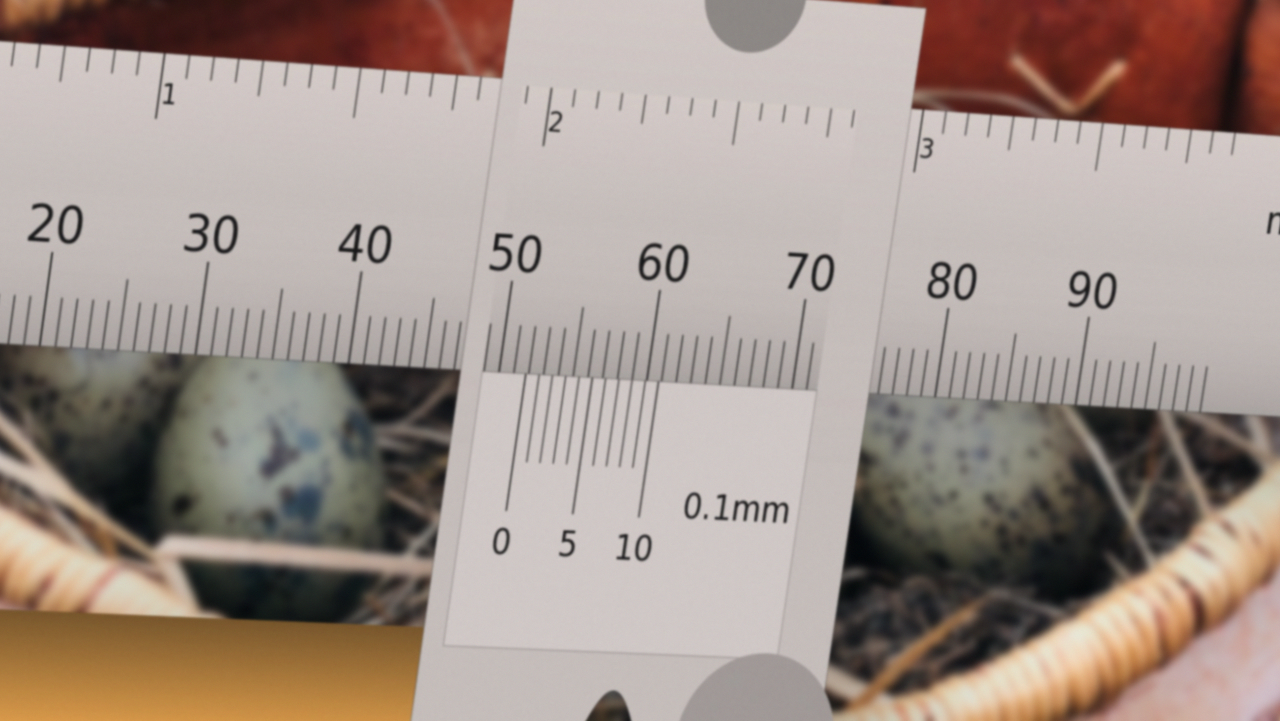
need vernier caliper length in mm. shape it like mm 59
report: mm 51.8
